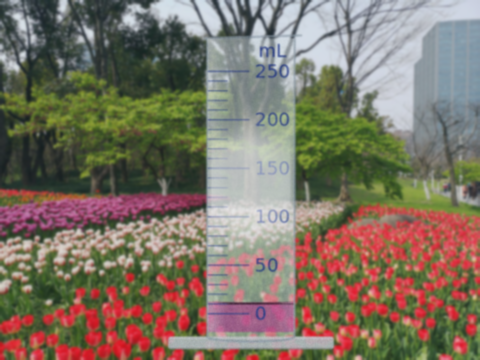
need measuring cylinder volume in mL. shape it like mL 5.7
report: mL 10
